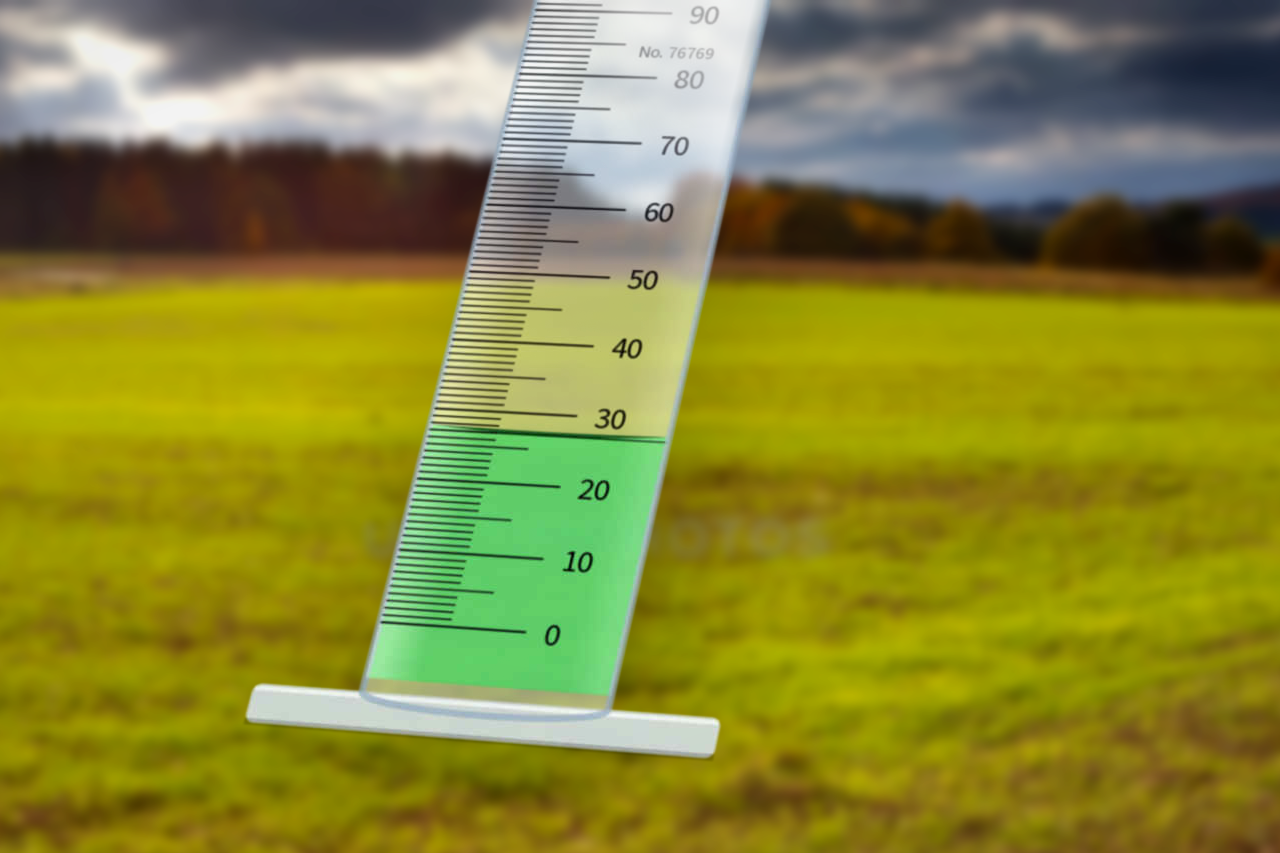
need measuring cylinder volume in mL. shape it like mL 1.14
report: mL 27
